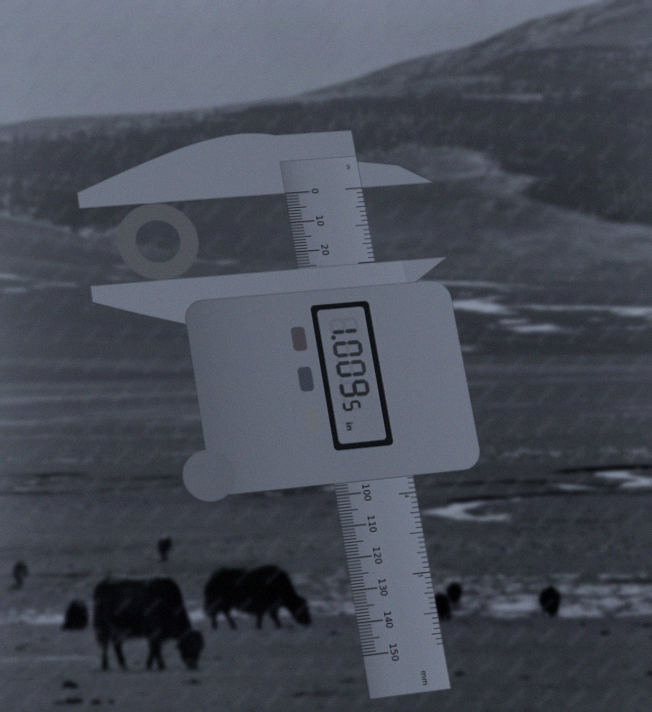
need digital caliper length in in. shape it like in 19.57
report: in 1.0095
